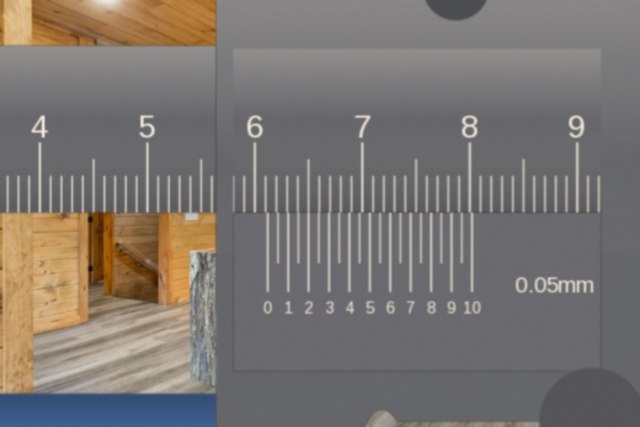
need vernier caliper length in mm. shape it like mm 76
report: mm 61.2
